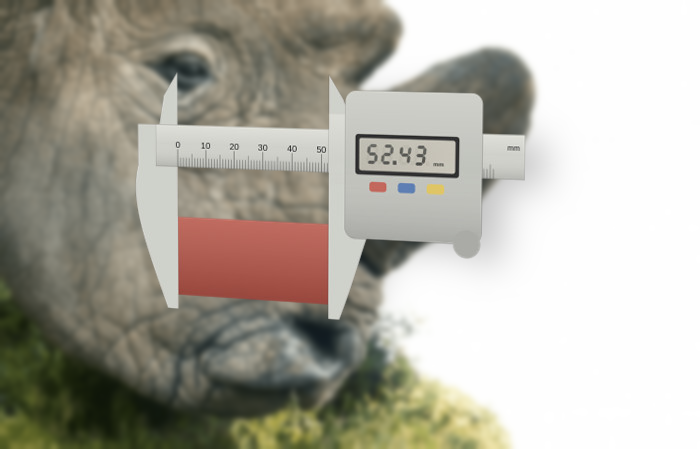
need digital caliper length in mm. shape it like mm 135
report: mm 52.43
